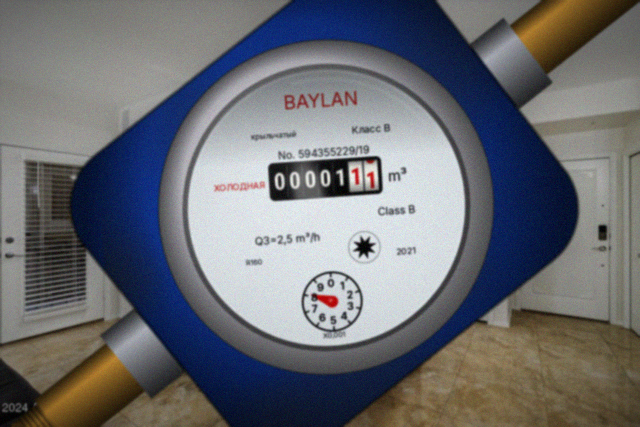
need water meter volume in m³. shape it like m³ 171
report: m³ 1.108
